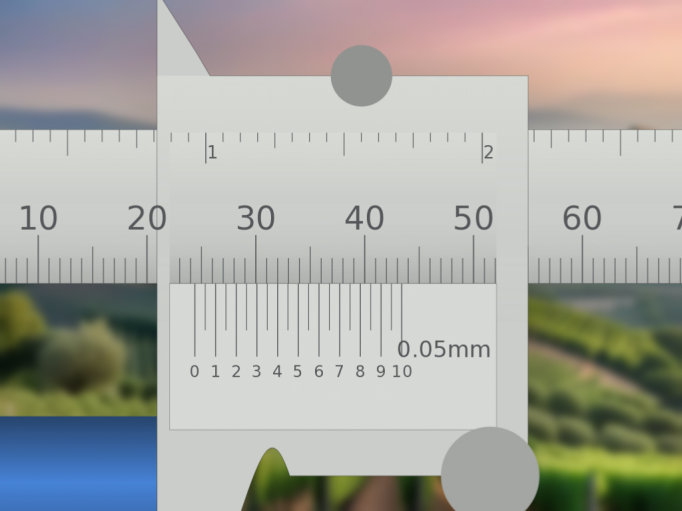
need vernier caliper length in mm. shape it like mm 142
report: mm 24.4
